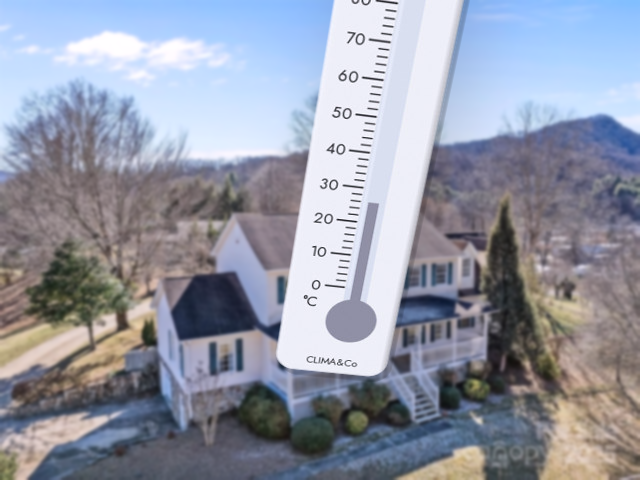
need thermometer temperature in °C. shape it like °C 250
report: °C 26
